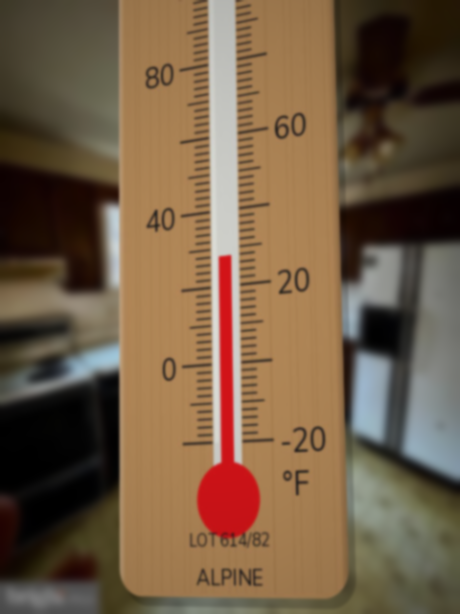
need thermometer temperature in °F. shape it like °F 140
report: °F 28
